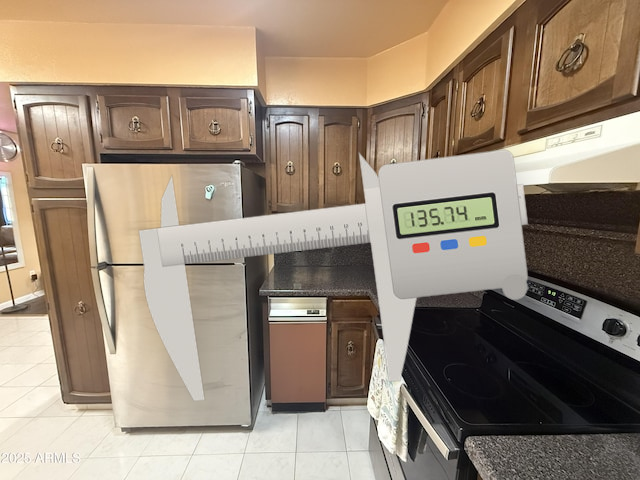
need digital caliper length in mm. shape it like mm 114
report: mm 135.74
